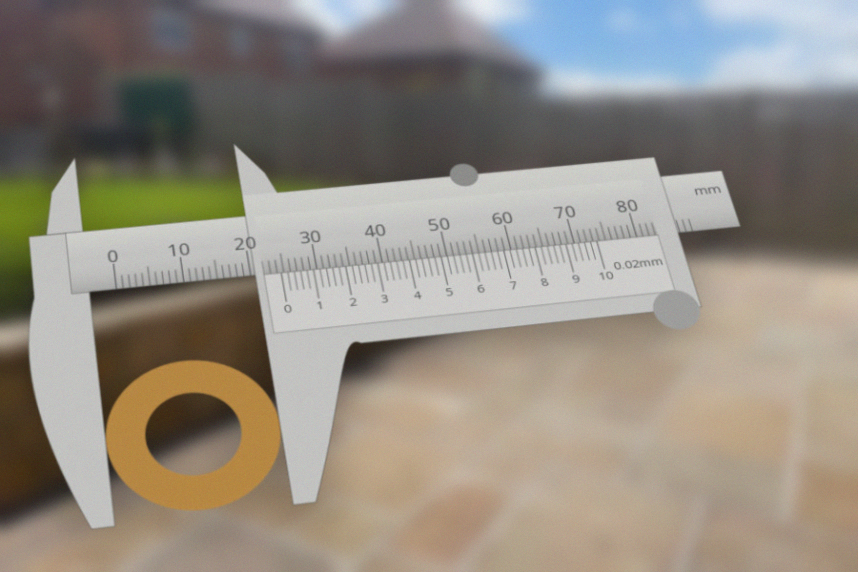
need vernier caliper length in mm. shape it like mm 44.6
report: mm 24.6
